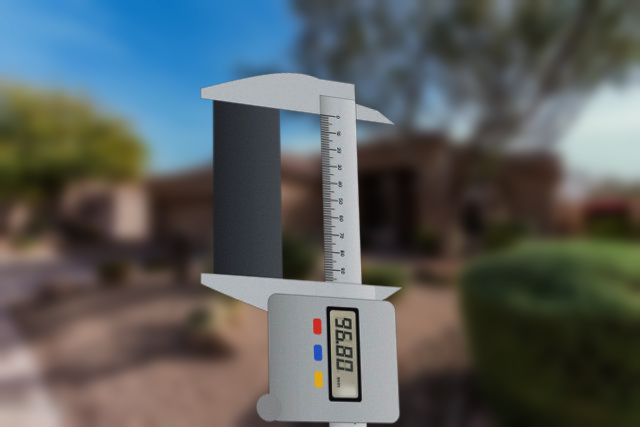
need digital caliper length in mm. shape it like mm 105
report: mm 96.80
